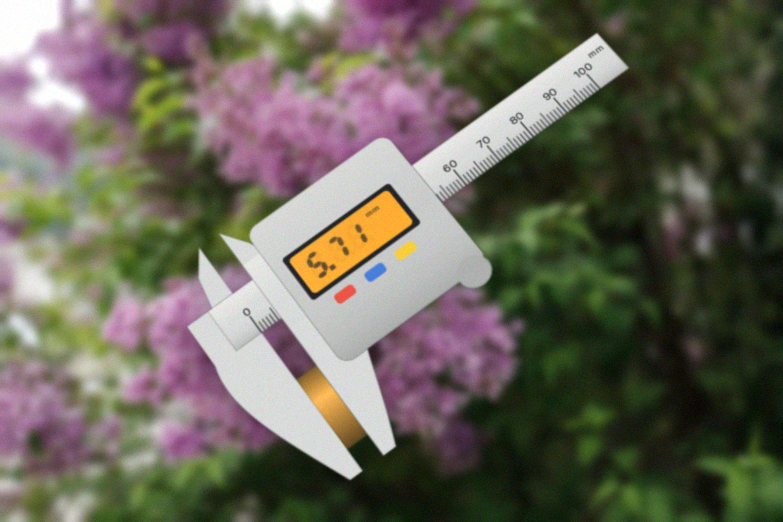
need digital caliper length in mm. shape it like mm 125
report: mm 5.71
